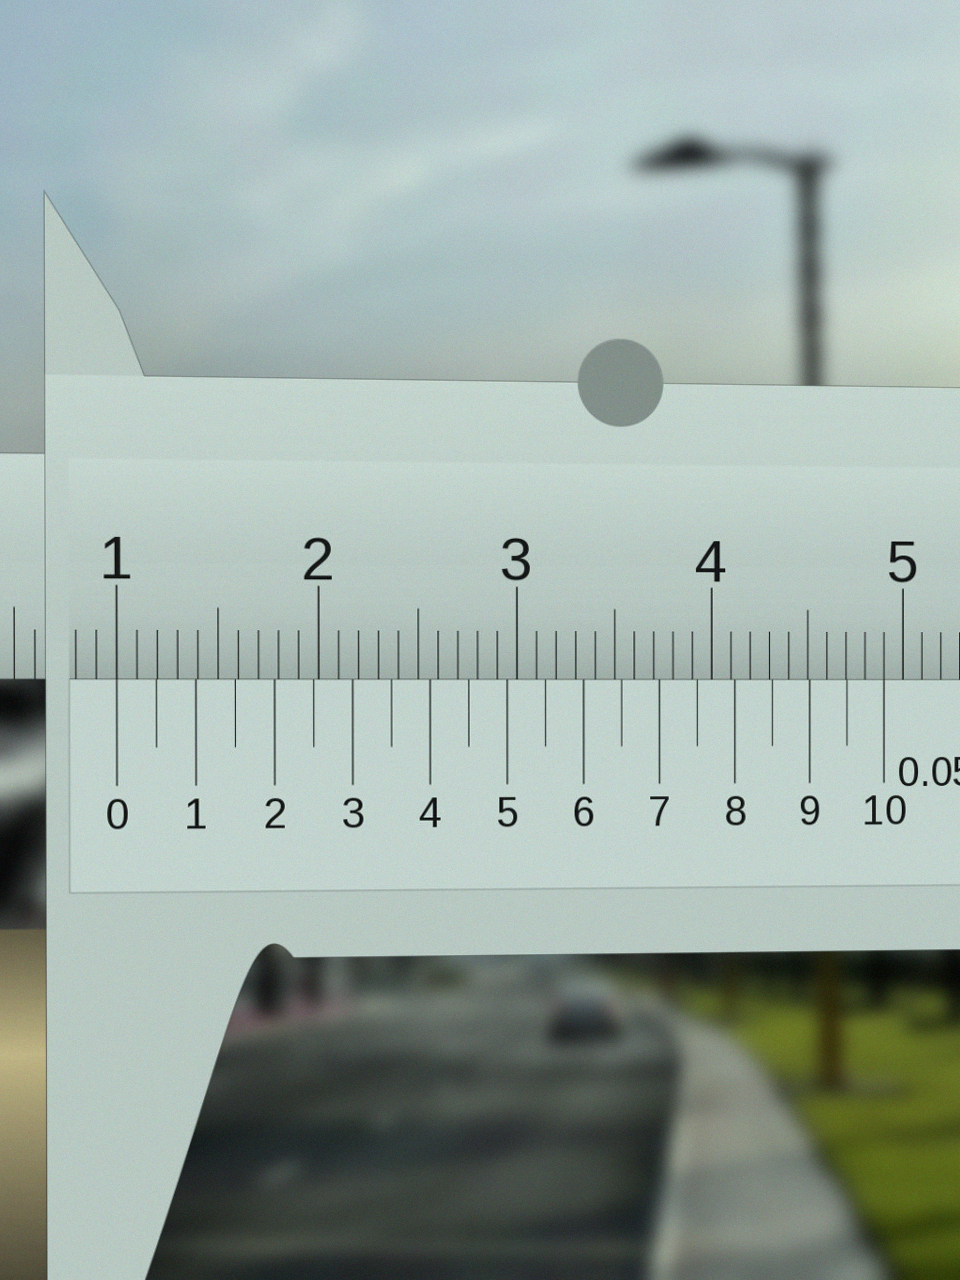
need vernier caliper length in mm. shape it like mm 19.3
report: mm 10.0
